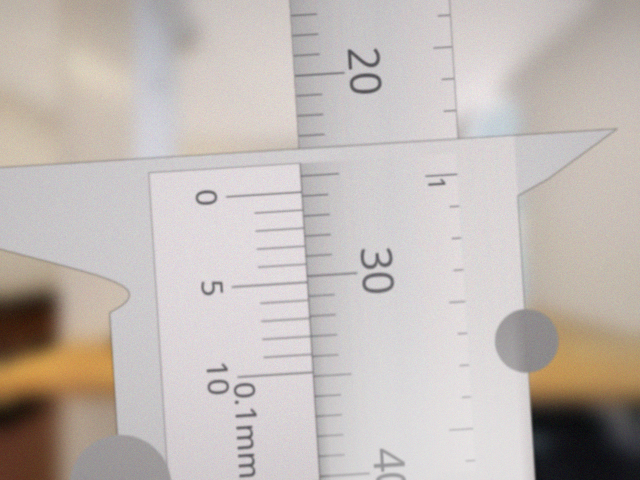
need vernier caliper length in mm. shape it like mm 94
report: mm 25.8
